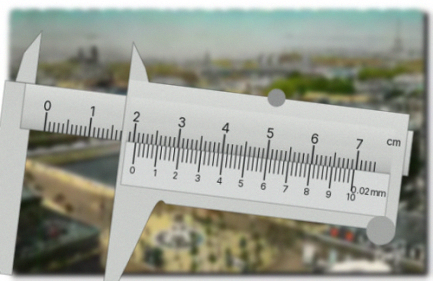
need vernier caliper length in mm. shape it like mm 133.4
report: mm 20.5
